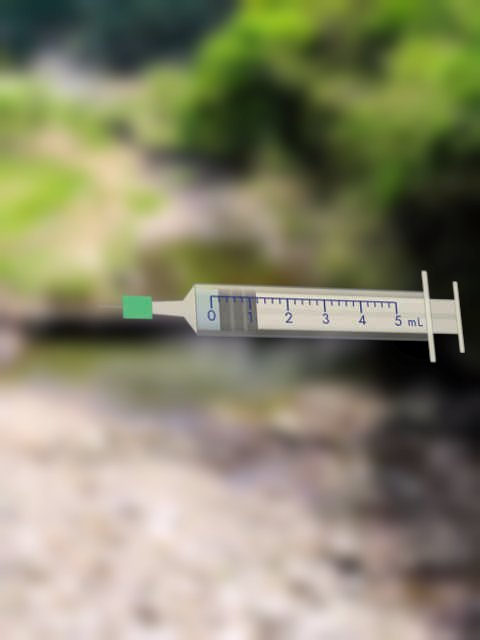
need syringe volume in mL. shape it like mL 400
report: mL 0.2
